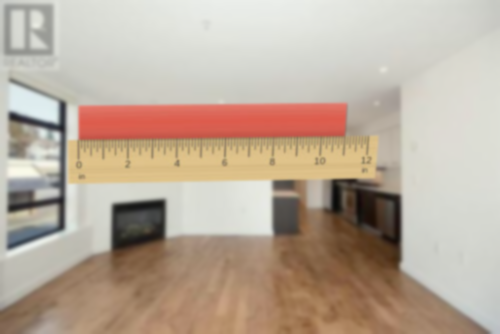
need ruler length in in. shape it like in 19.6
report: in 11
